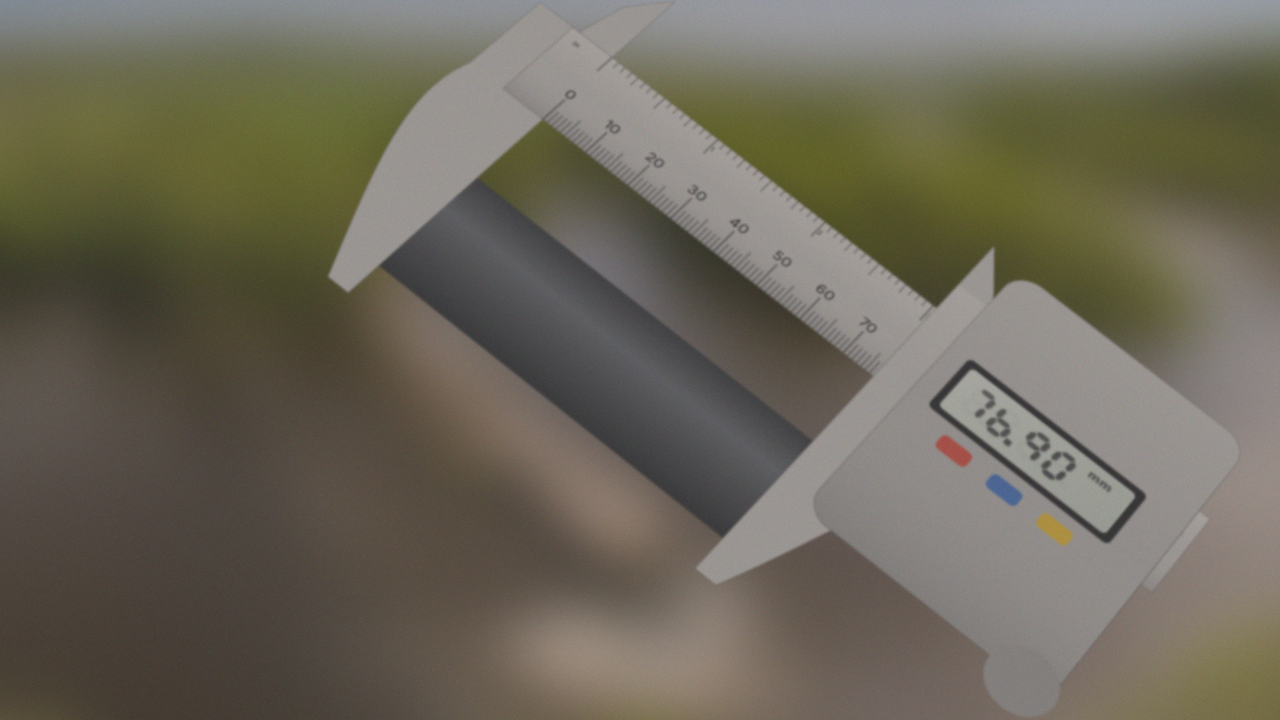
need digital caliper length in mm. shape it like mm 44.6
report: mm 76.90
